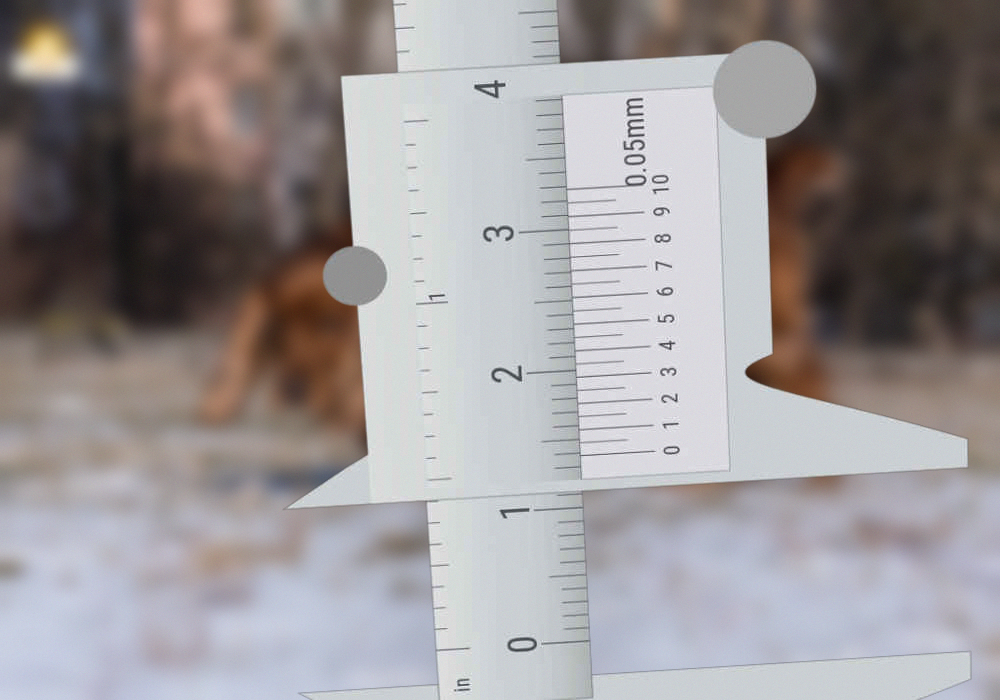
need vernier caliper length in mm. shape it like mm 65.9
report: mm 13.8
